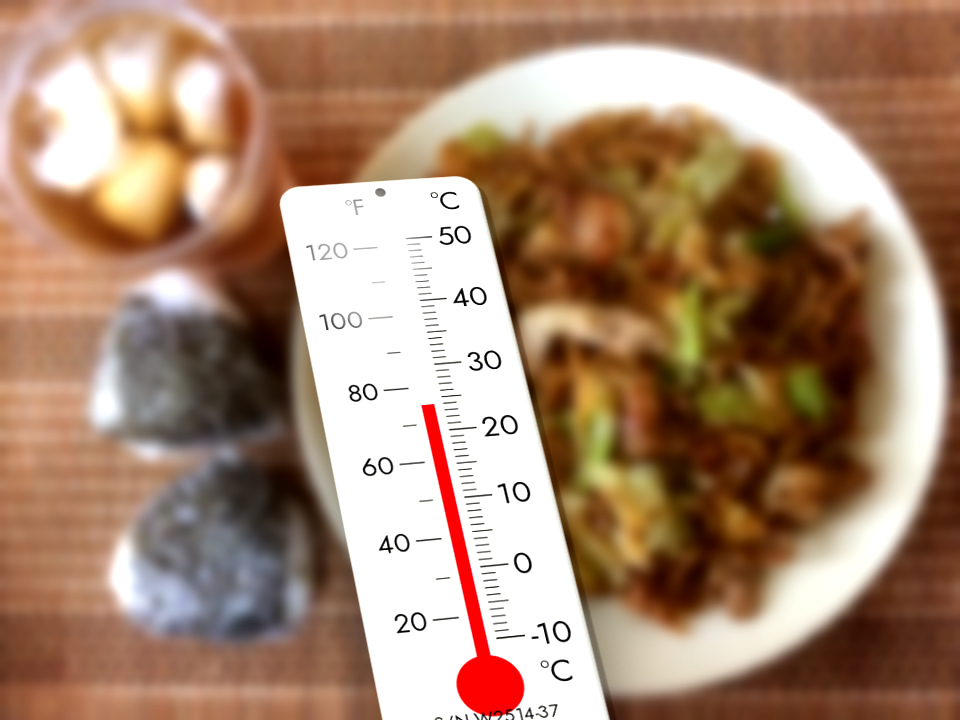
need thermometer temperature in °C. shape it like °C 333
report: °C 24
